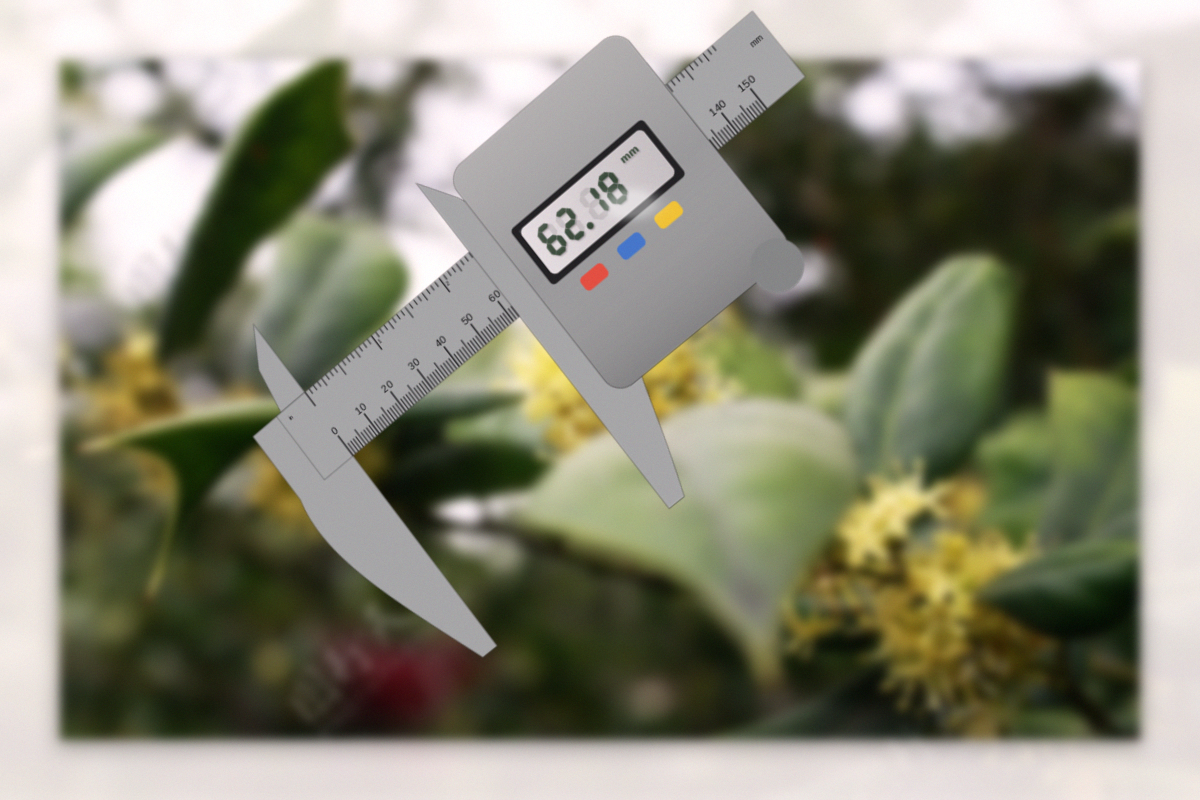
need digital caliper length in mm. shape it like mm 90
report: mm 62.18
